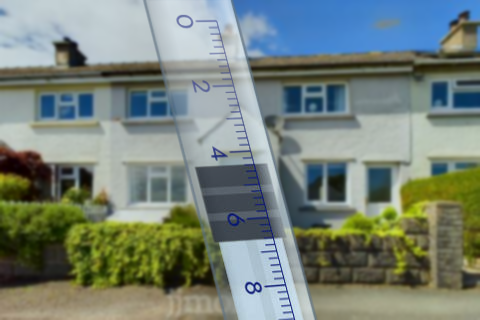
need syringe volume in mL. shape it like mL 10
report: mL 4.4
